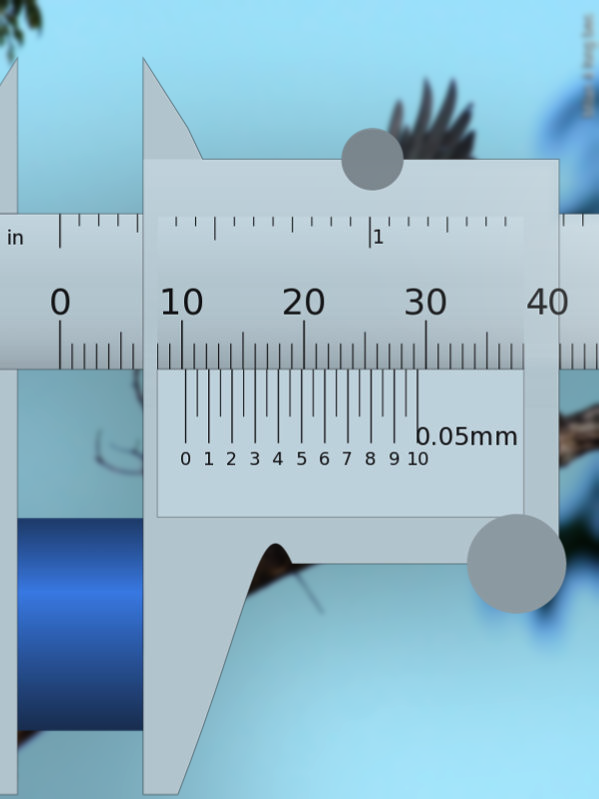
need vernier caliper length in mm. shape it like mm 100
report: mm 10.3
